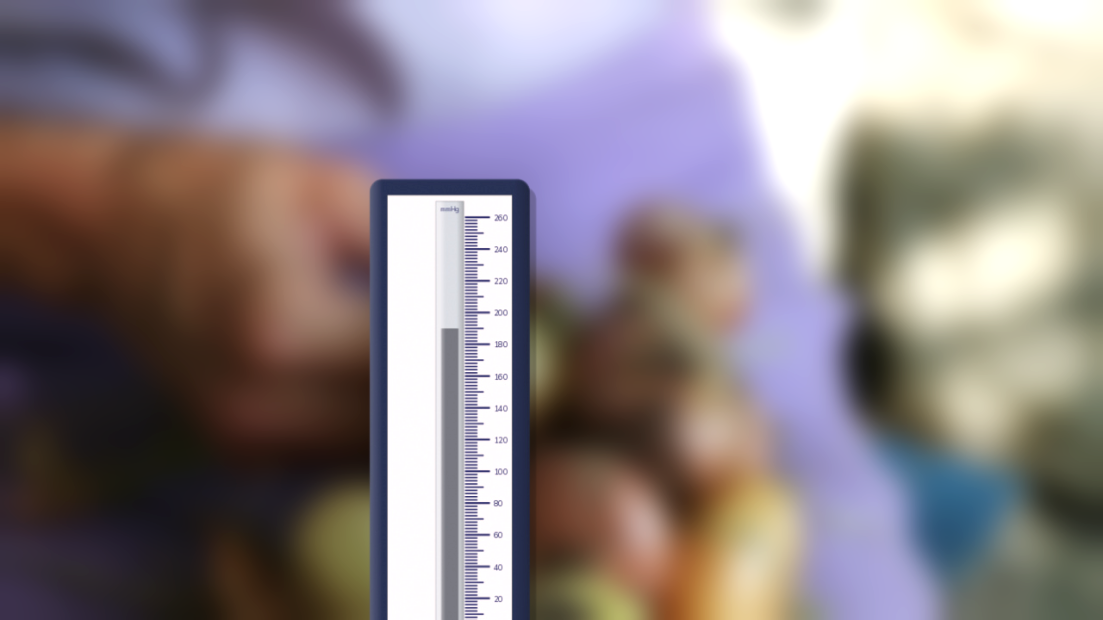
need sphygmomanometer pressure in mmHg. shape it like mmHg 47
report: mmHg 190
